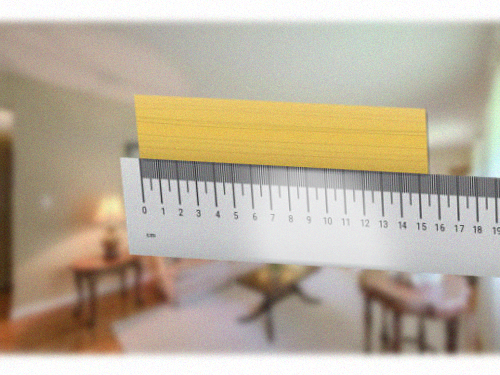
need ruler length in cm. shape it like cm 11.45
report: cm 15.5
